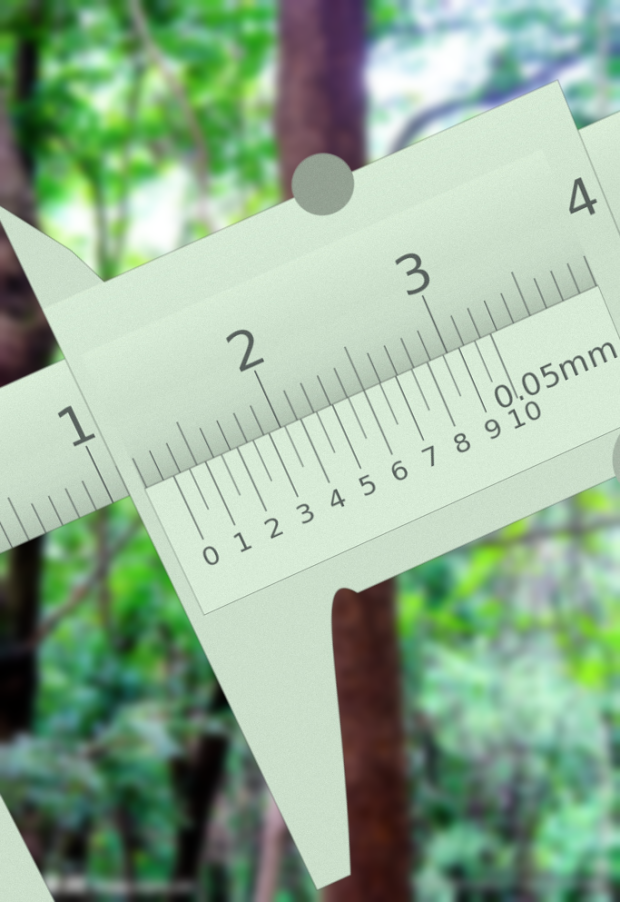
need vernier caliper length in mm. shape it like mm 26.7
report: mm 13.6
